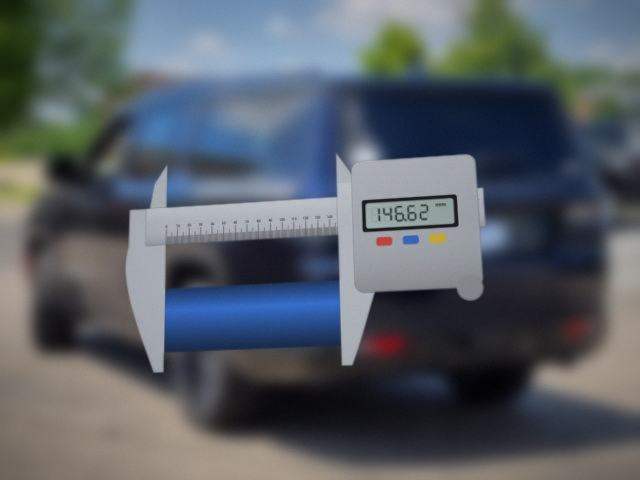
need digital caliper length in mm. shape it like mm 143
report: mm 146.62
